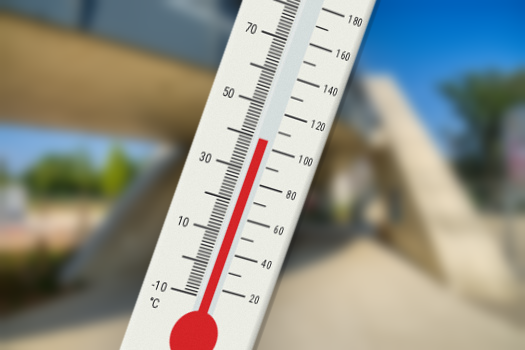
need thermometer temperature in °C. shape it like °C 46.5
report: °C 40
